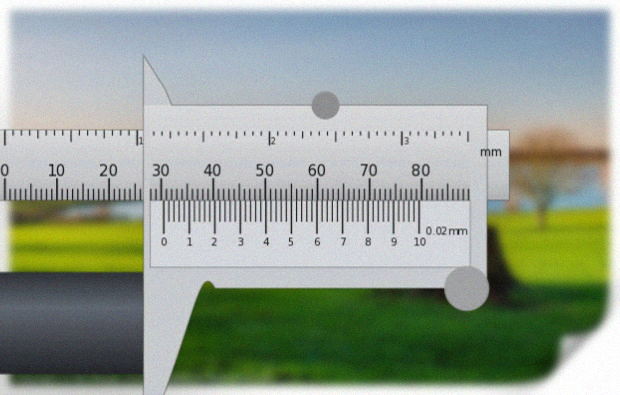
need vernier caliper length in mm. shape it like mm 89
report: mm 30.5
